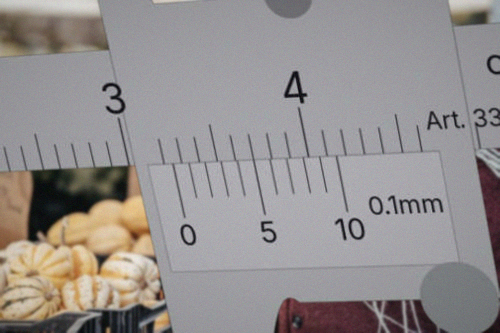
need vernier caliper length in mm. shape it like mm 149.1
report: mm 32.5
